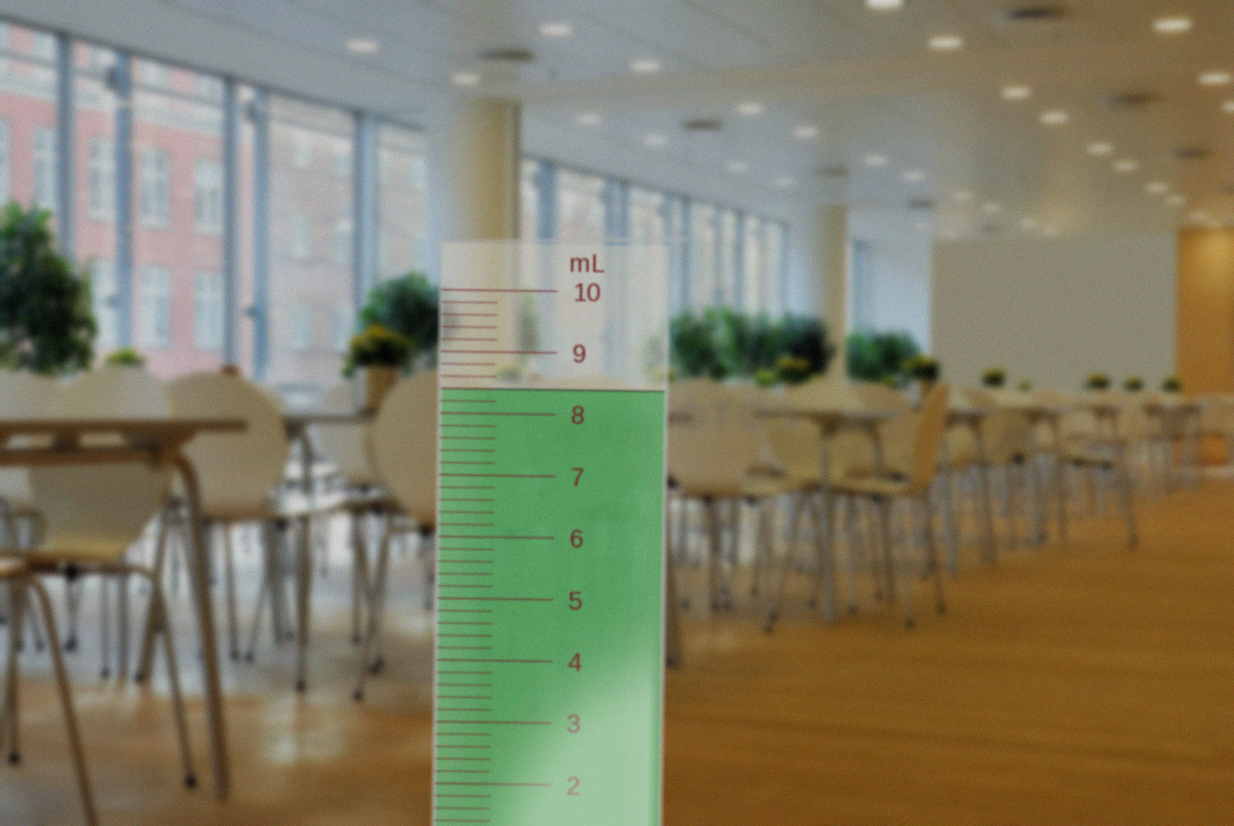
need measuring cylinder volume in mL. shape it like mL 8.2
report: mL 8.4
